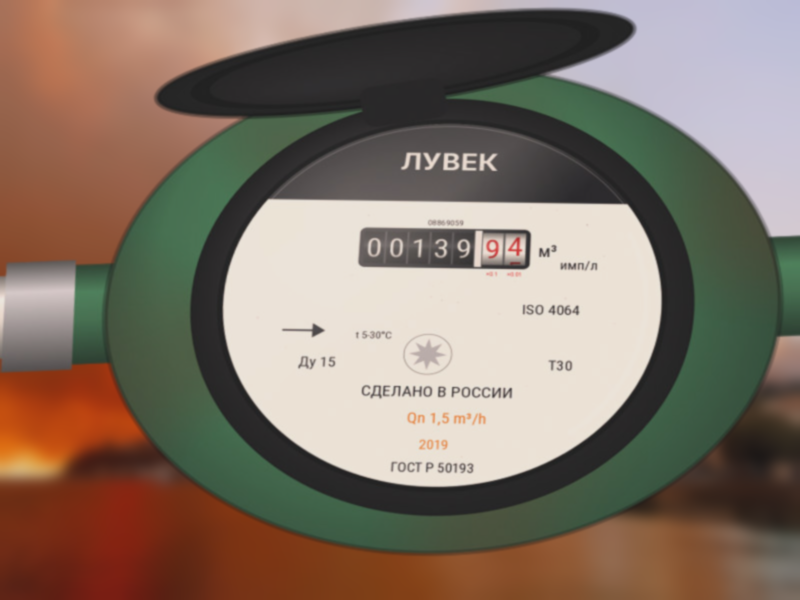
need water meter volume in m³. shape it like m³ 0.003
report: m³ 139.94
